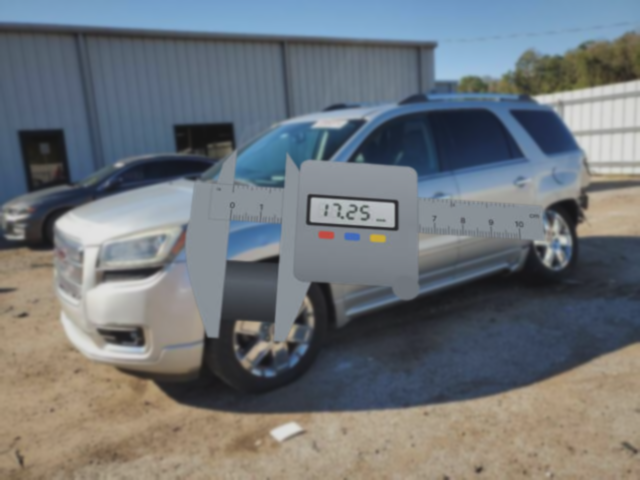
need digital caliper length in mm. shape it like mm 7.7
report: mm 17.25
